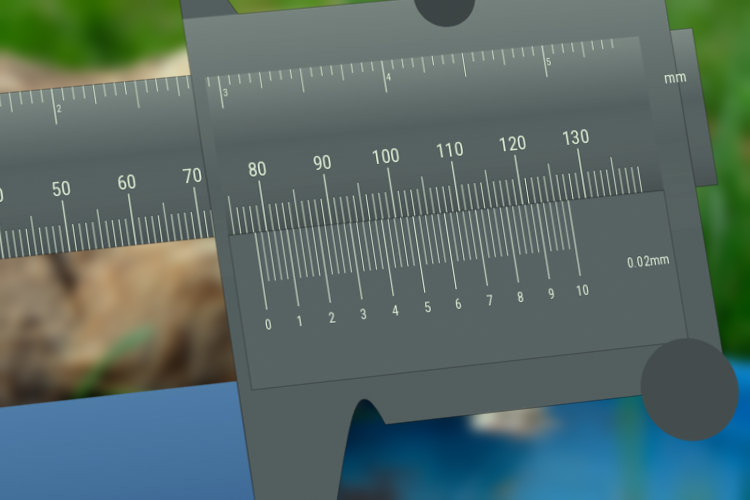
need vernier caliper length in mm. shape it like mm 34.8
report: mm 78.2
